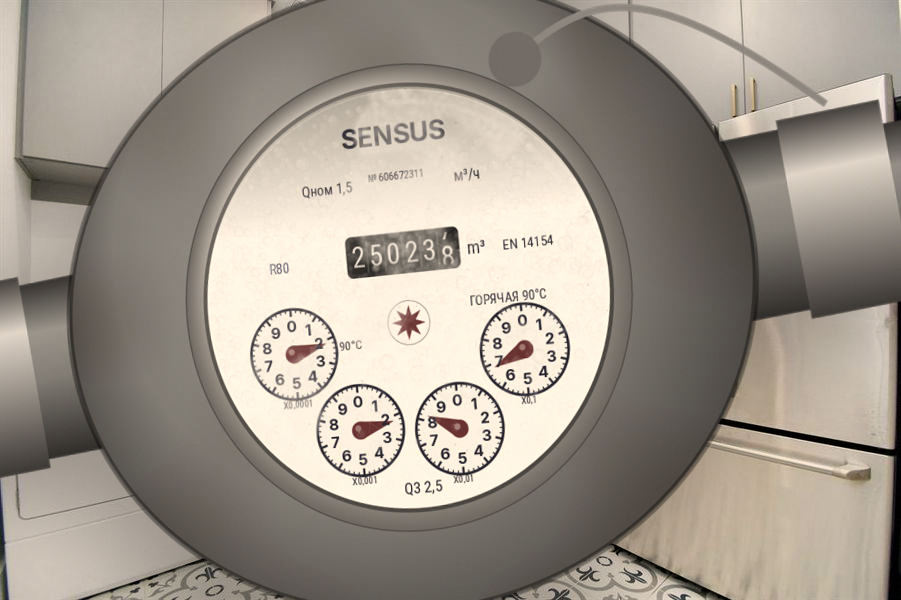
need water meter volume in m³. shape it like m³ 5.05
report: m³ 250237.6822
